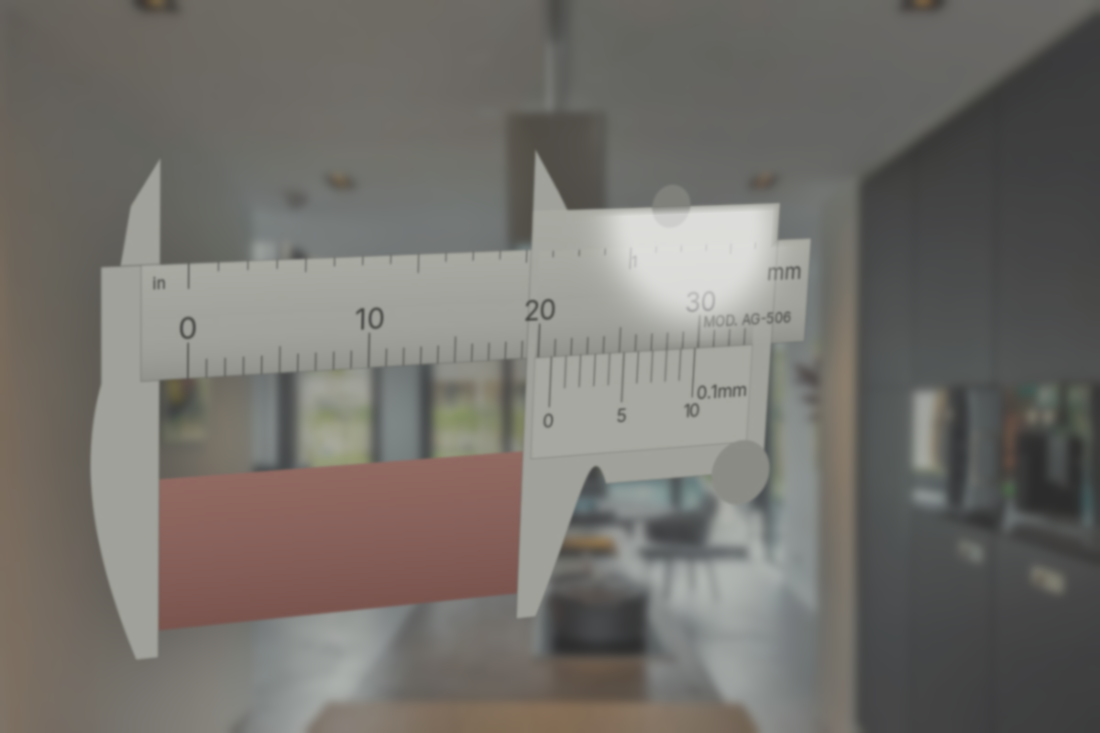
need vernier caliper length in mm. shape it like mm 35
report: mm 20.8
